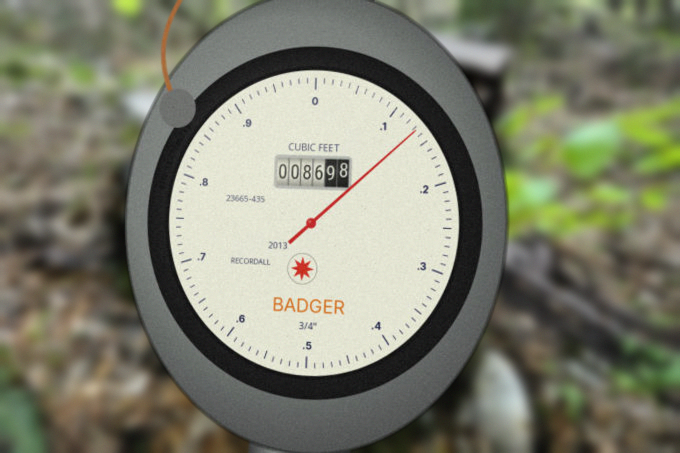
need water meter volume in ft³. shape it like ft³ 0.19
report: ft³ 8698.13
